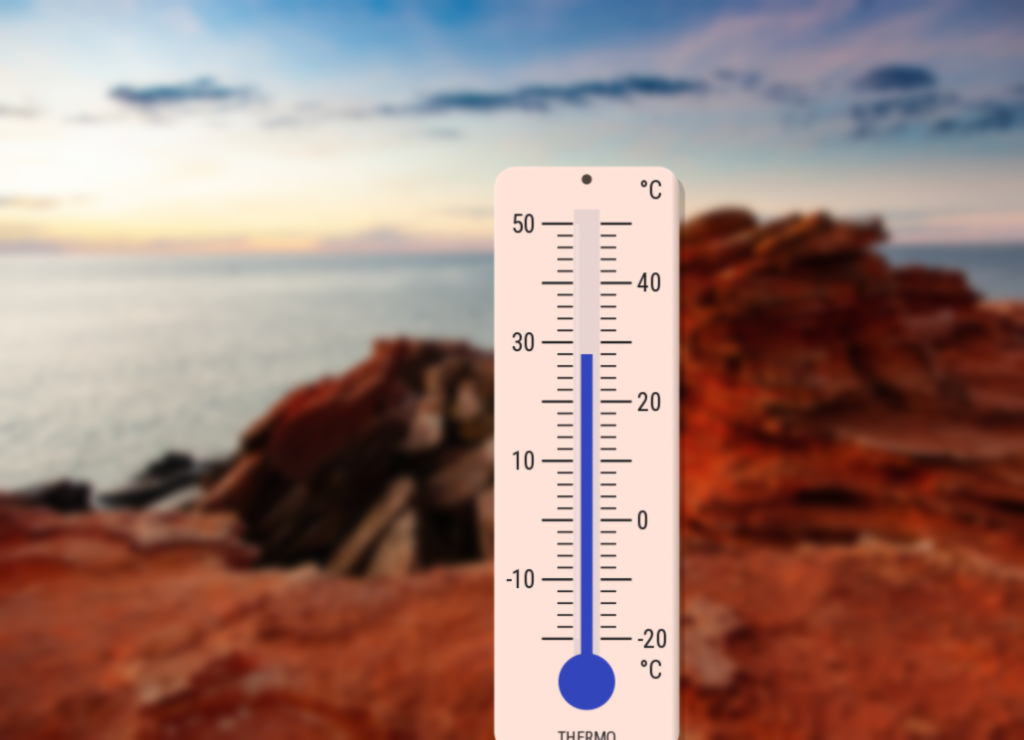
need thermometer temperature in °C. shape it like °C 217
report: °C 28
